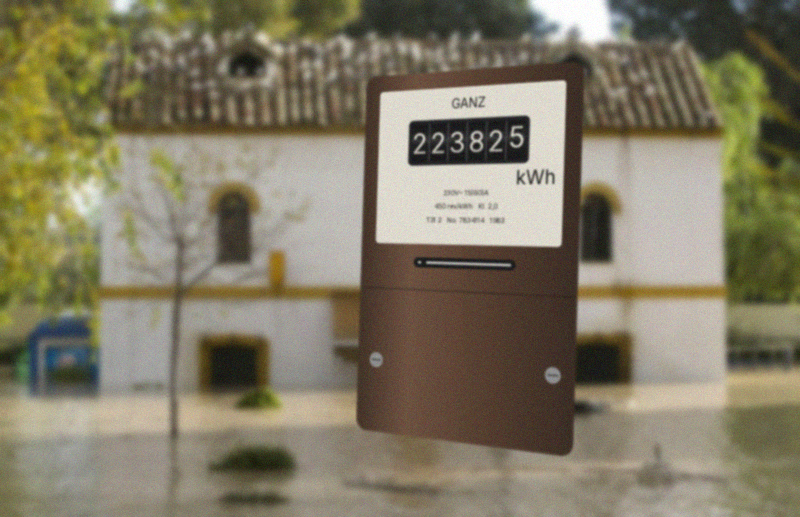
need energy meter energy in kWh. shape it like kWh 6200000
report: kWh 223825
